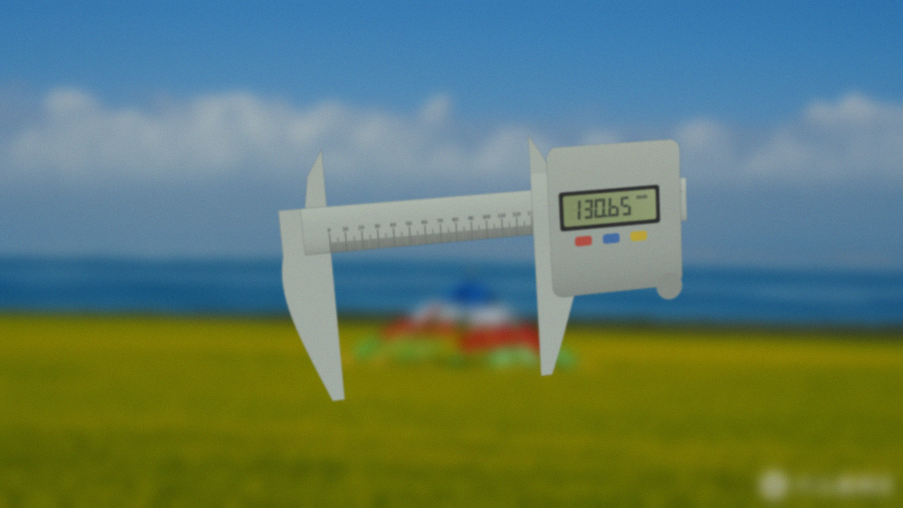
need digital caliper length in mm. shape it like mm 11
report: mm 130.65
